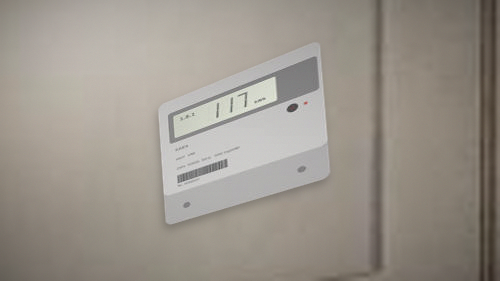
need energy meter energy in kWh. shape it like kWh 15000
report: kWh 117
